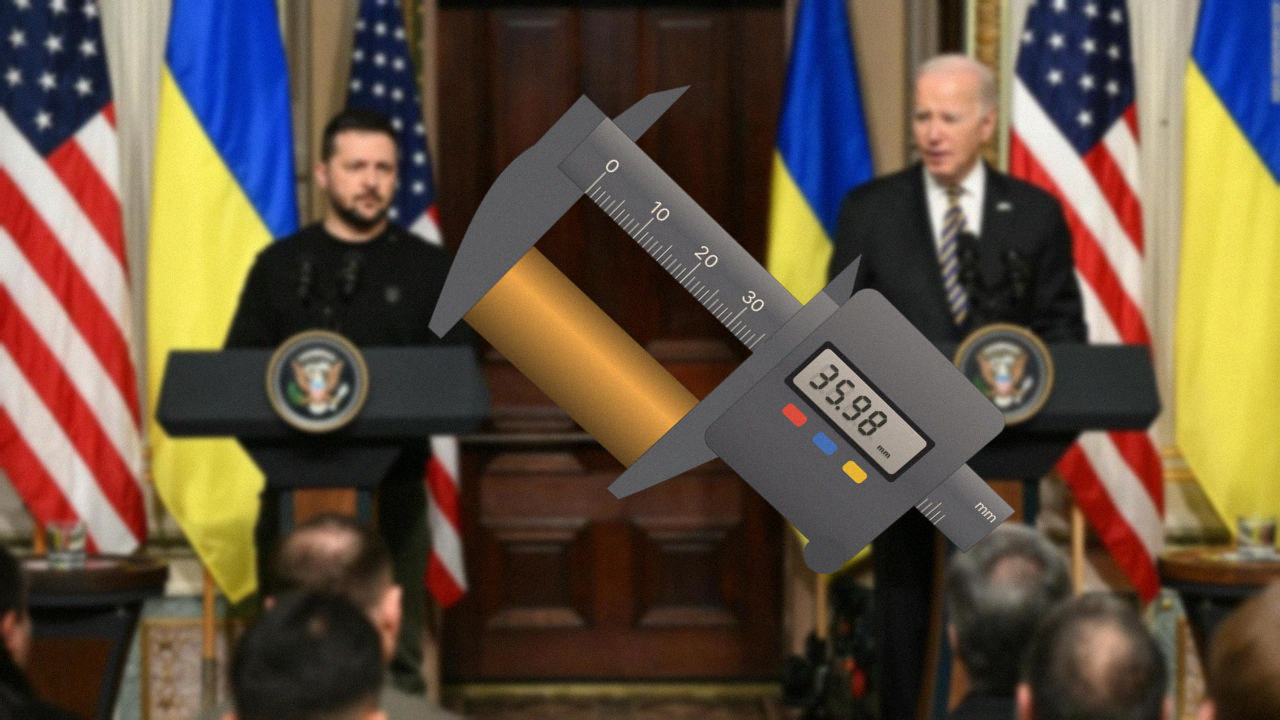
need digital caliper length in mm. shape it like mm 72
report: mm 35.98
